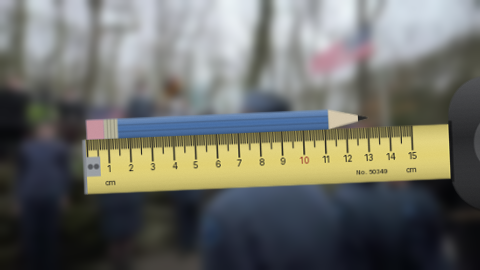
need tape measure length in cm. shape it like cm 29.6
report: cm 13
